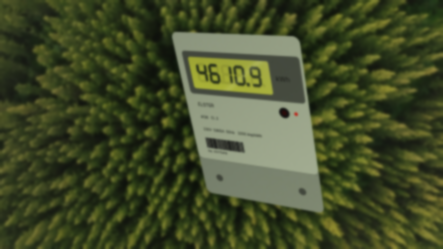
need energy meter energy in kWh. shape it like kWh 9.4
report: kWh 4610.9
